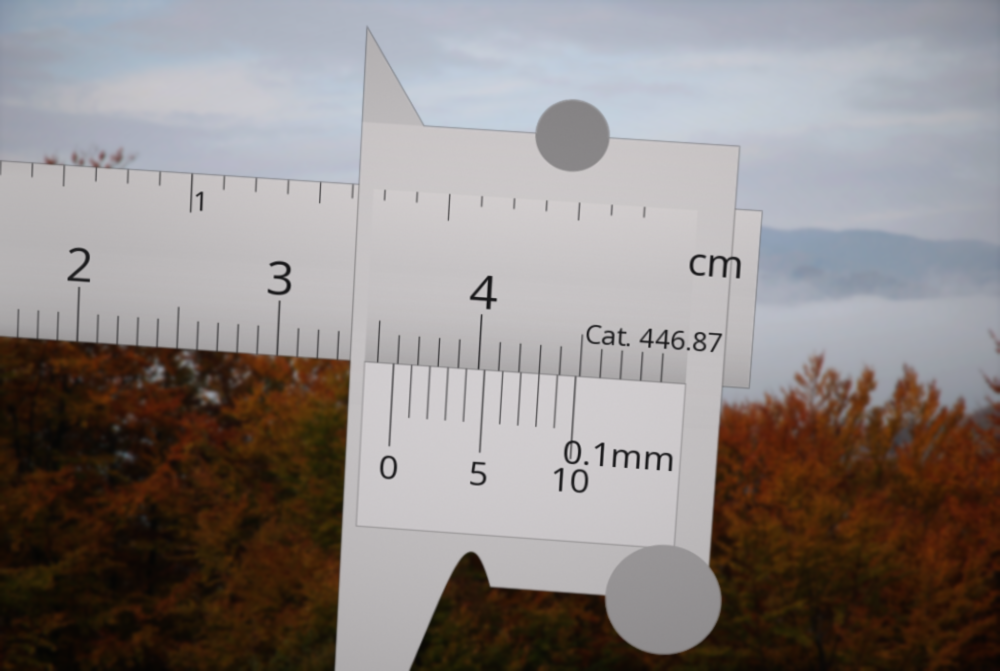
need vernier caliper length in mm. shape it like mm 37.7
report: mm 35.8
